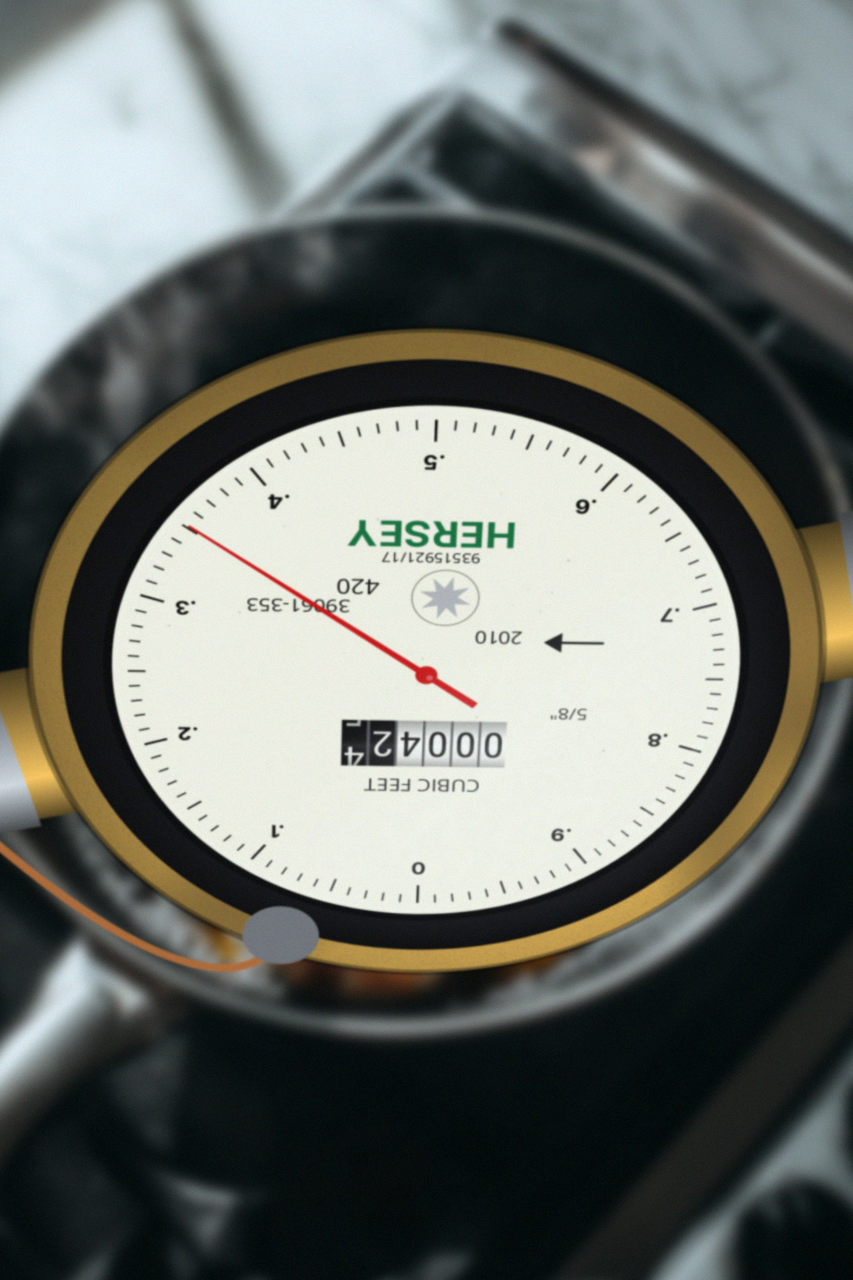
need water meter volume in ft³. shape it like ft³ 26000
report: ft³ 424.35
